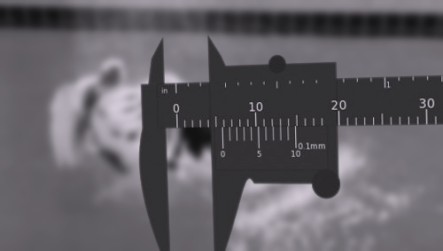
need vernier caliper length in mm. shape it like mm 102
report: mm 5.8
